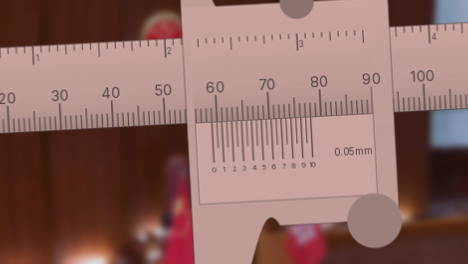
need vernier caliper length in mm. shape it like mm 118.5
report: mm 59.0
